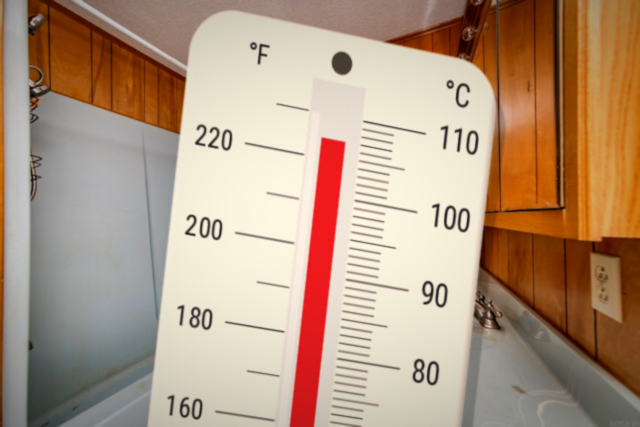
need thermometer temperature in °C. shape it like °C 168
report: °C 107
